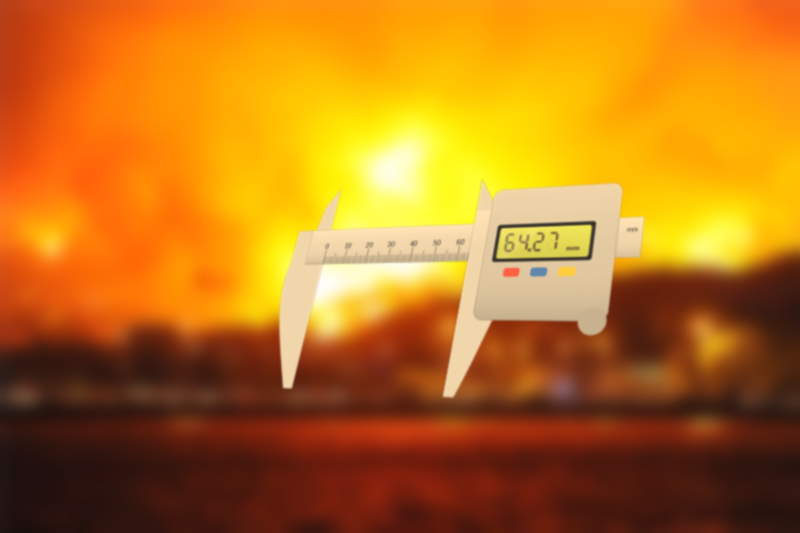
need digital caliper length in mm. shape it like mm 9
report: mm 64.27
